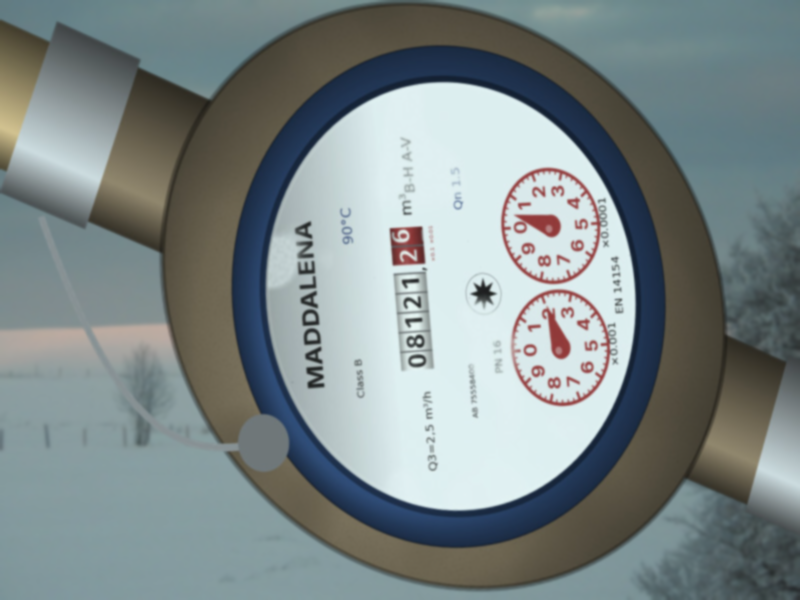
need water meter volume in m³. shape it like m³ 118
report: m³ 8121.2620
